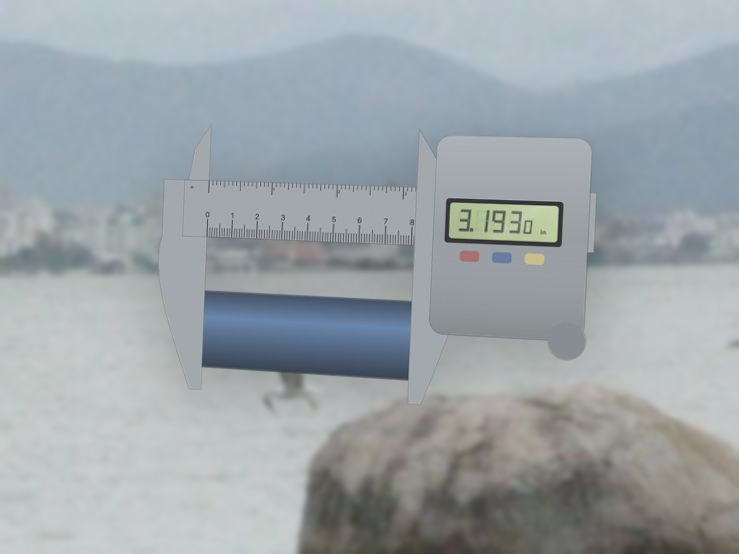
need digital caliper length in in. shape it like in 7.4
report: in 3.1930
